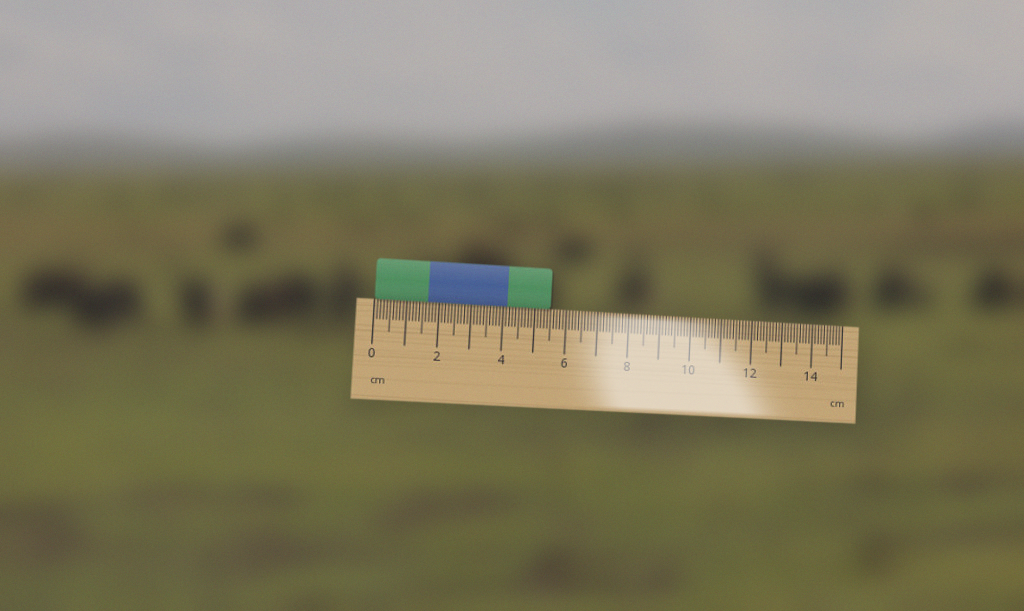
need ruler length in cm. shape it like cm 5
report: cm 5.5
